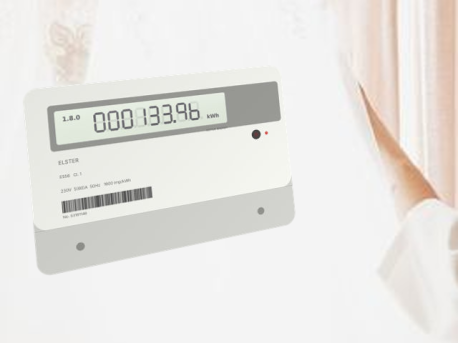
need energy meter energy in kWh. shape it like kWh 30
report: kWh 133.96
